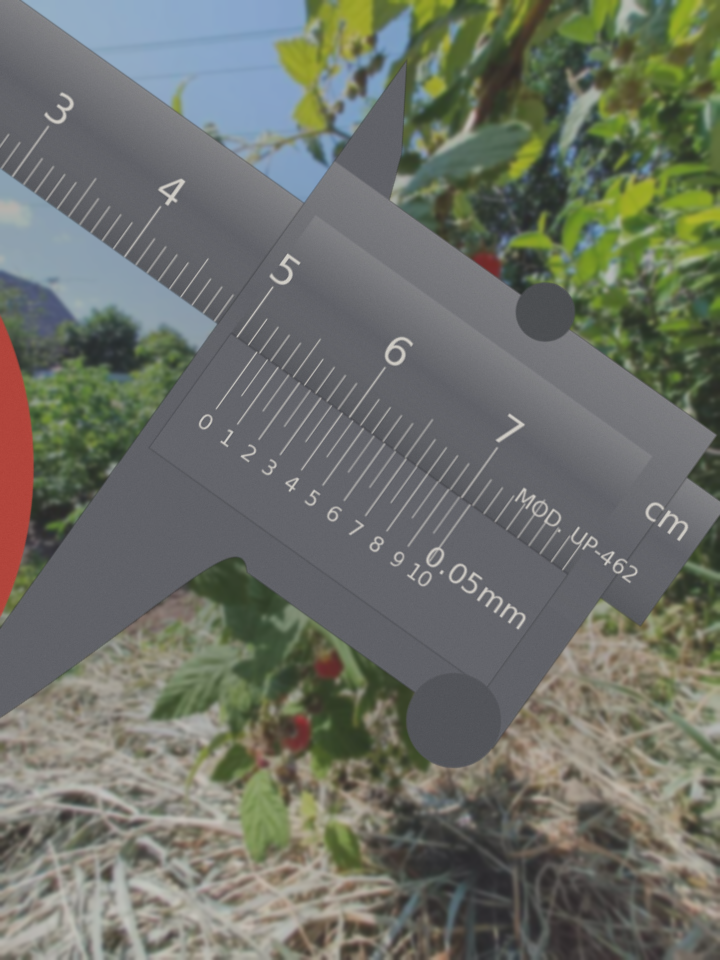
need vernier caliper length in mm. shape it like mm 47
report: mm 51.8
